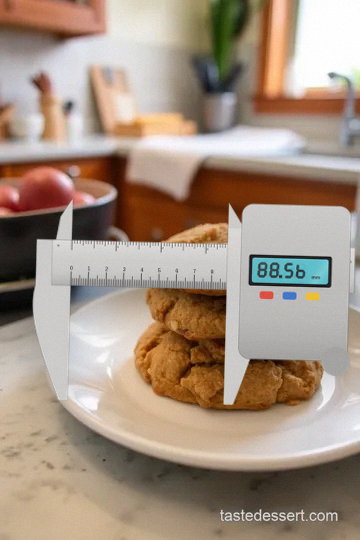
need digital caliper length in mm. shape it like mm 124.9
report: mm 88.56
